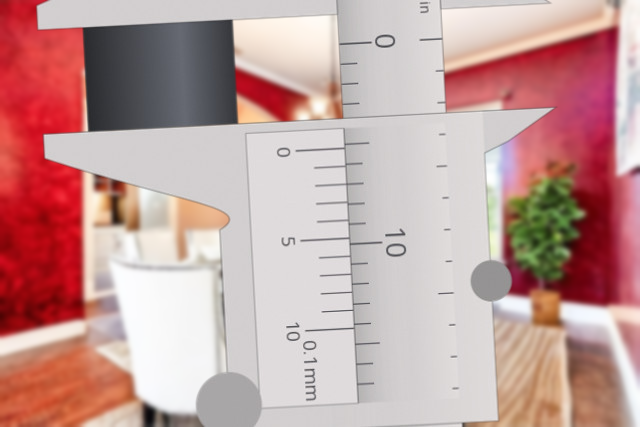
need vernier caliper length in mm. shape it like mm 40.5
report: mm 5.2
